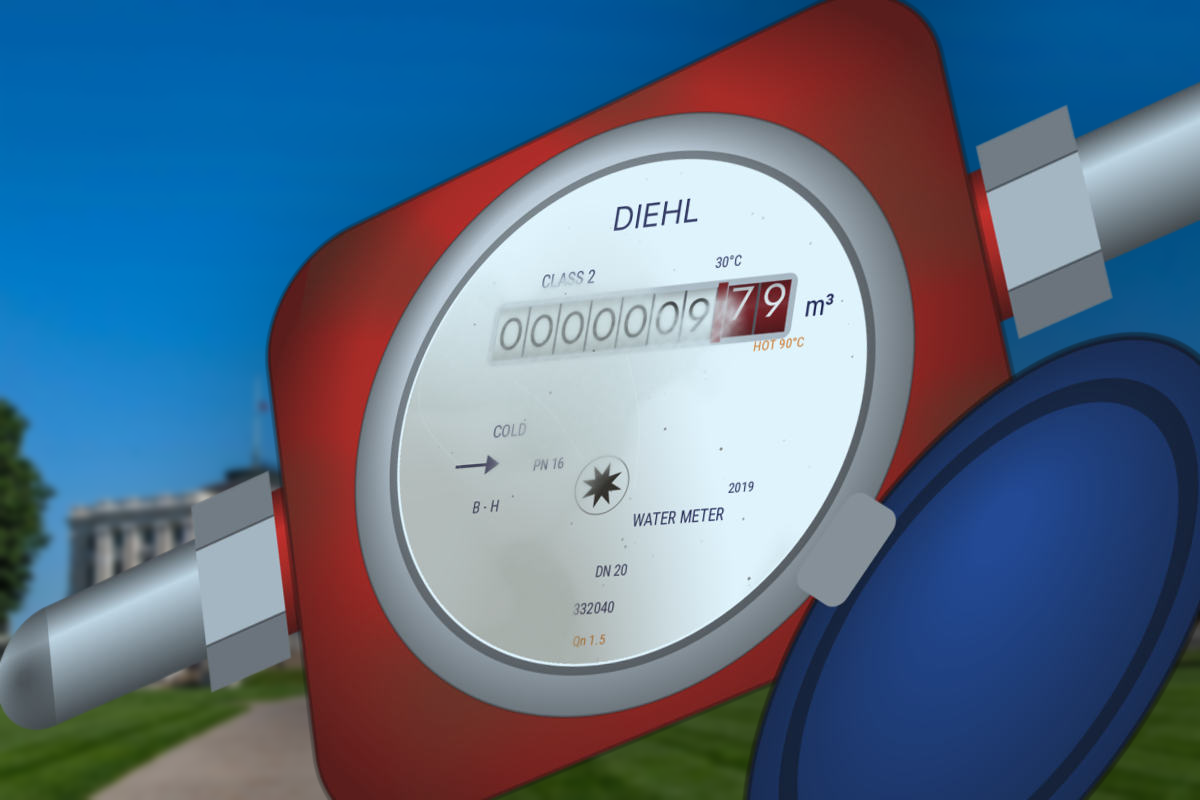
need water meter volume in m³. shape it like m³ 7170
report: m³ 9.79
